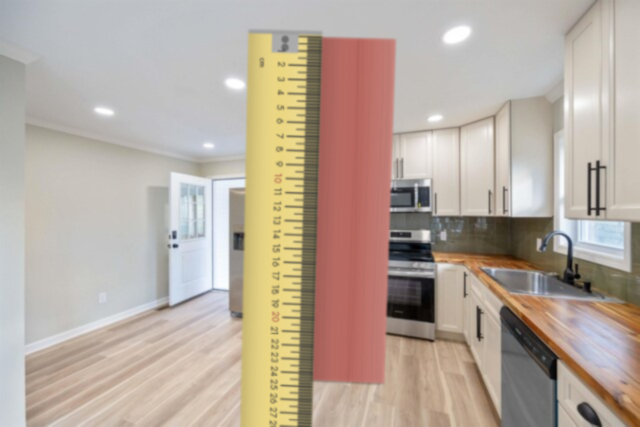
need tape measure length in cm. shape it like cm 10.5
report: cm 24.5
